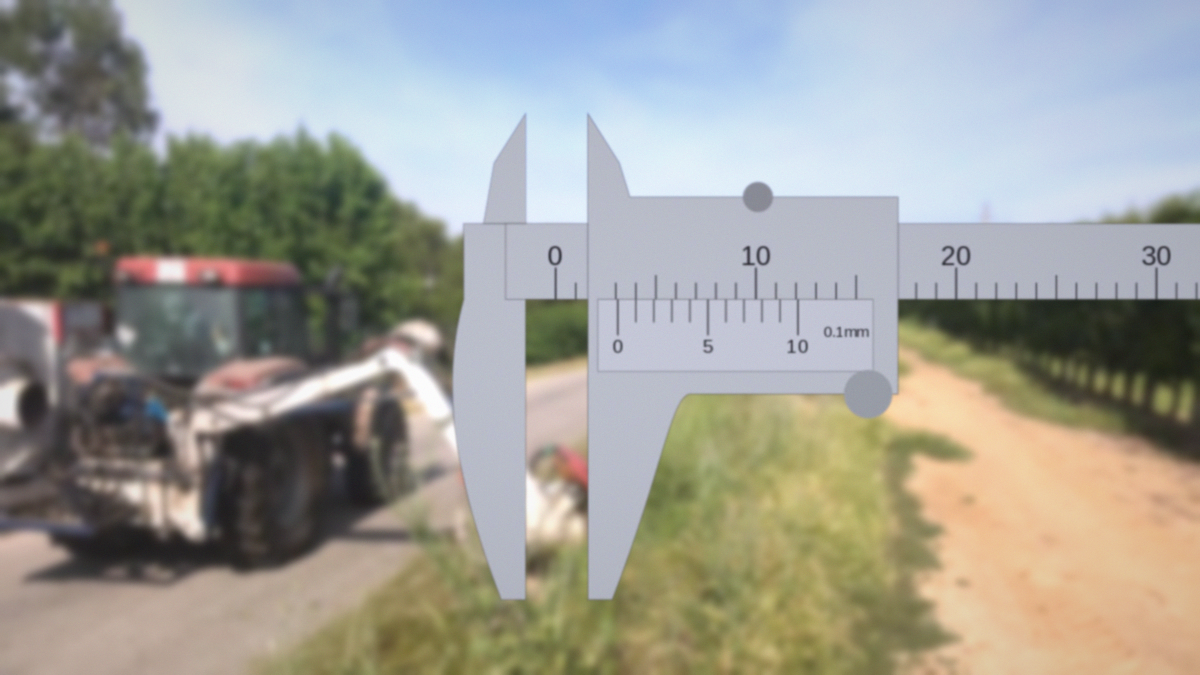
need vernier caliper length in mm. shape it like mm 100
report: mm 3.1
